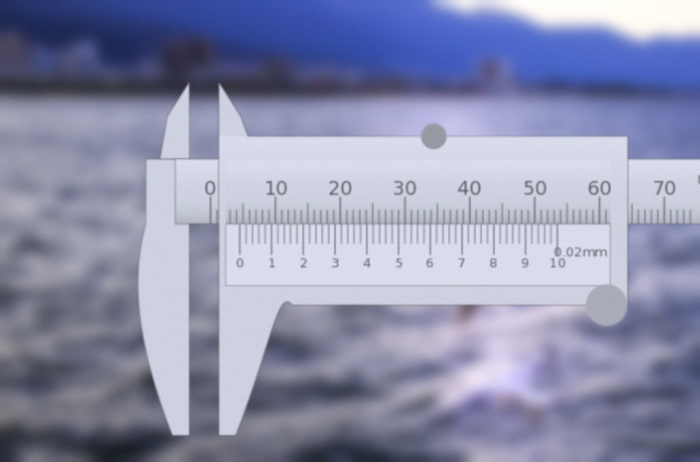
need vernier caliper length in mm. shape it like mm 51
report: mm 4.5
